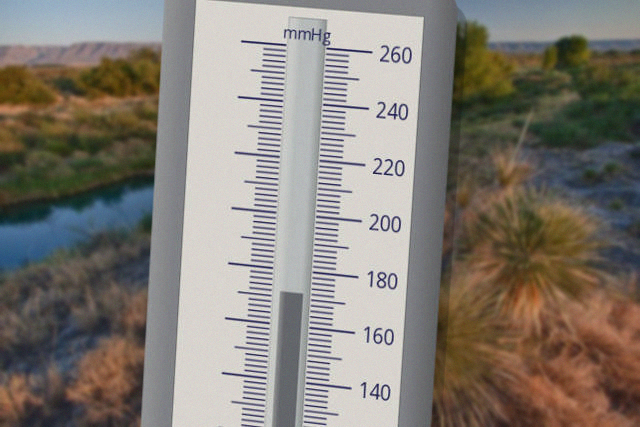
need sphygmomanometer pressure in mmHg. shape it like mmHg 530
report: mmHg 172
